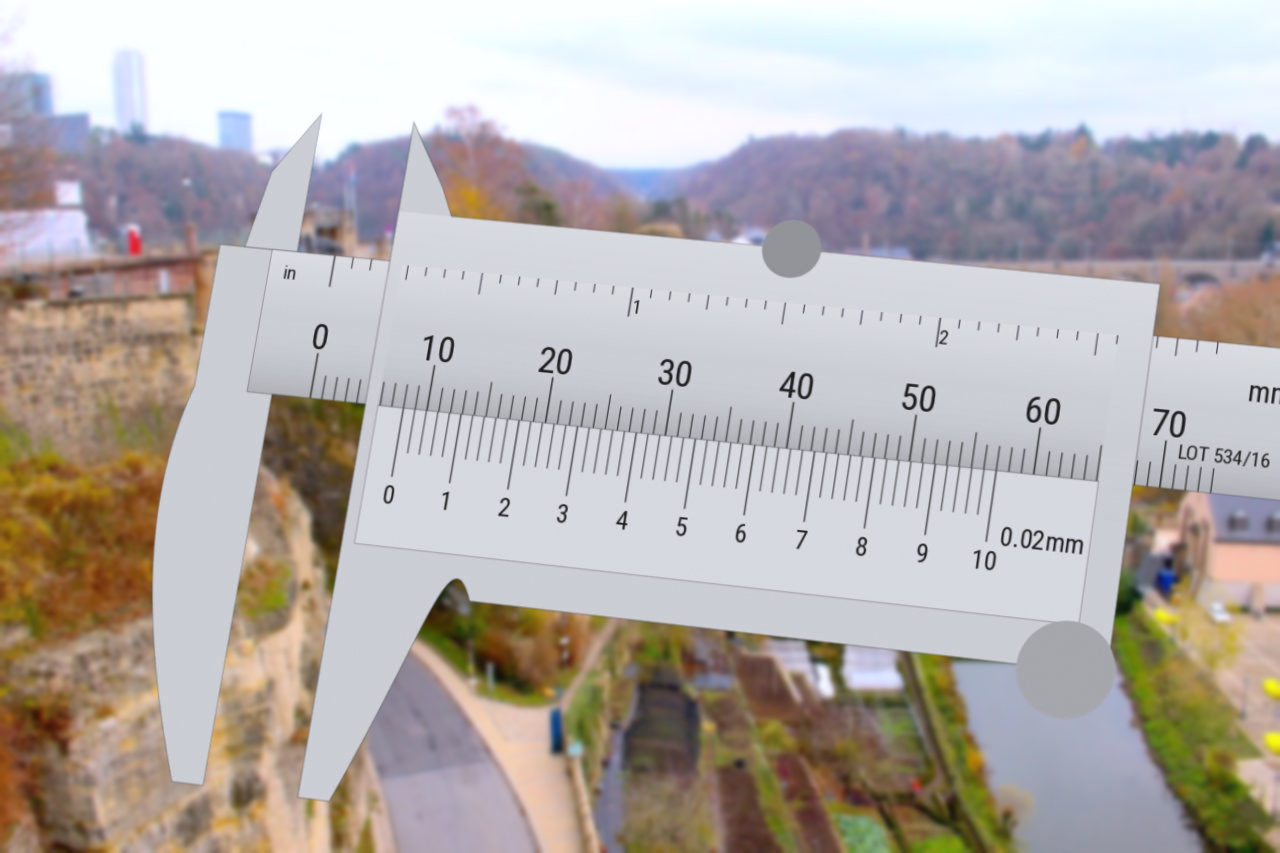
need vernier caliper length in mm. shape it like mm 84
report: mm 8.0
